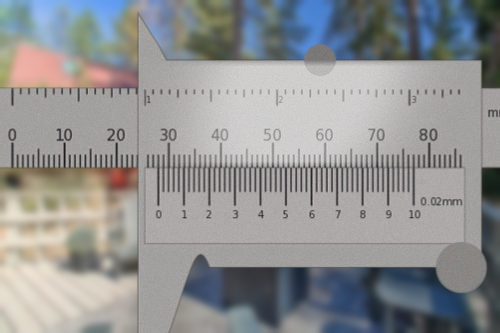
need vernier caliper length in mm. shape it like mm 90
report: mm 28.0
